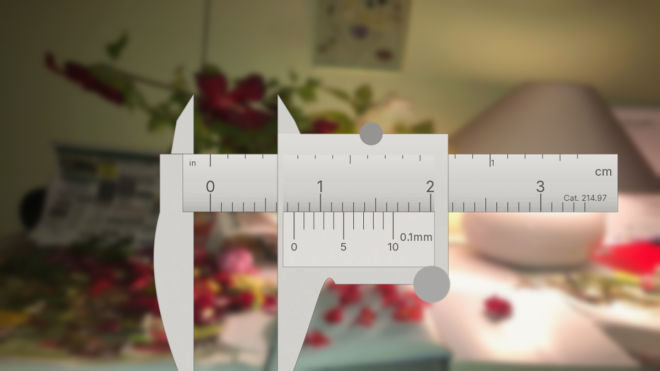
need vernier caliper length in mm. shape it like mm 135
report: mm 7.6
